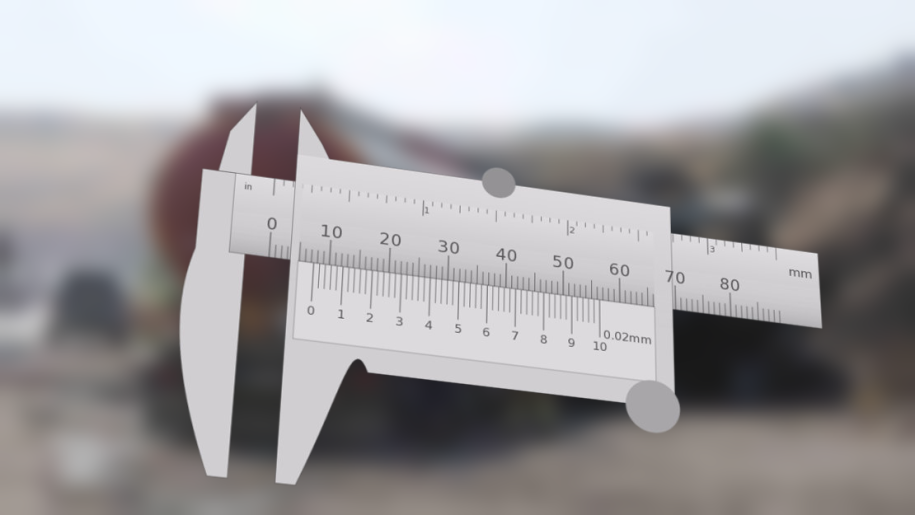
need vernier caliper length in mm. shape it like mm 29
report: mm 7.4
